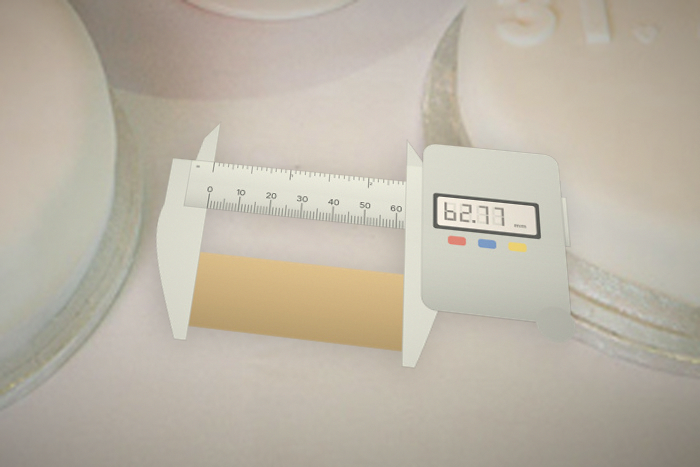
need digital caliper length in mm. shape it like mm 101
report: mm 62.77
